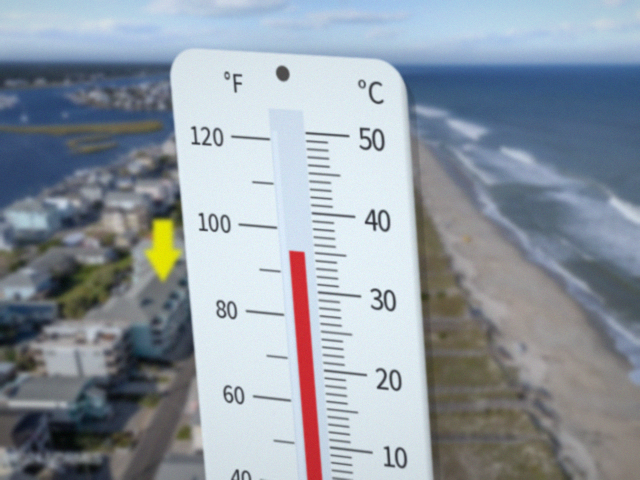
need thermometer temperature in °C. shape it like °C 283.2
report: °C 35
